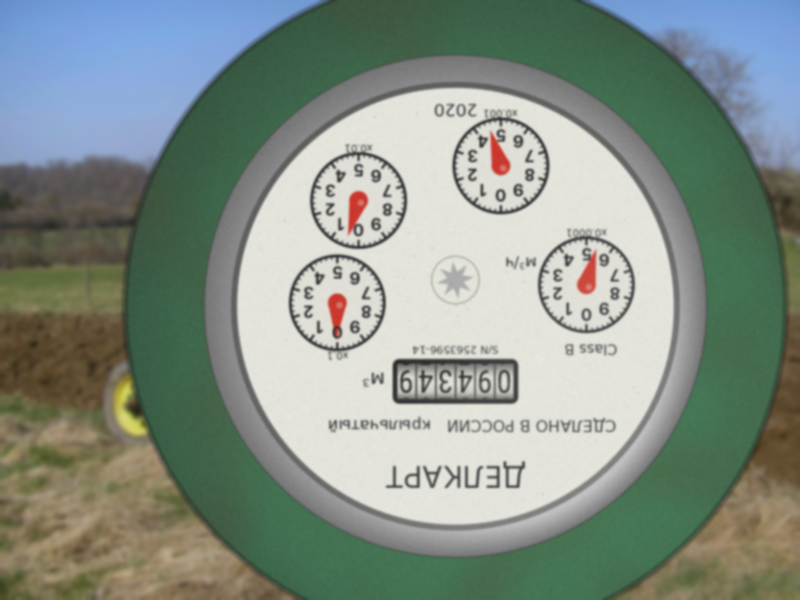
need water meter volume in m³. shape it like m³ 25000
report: m³ 94349.0045
